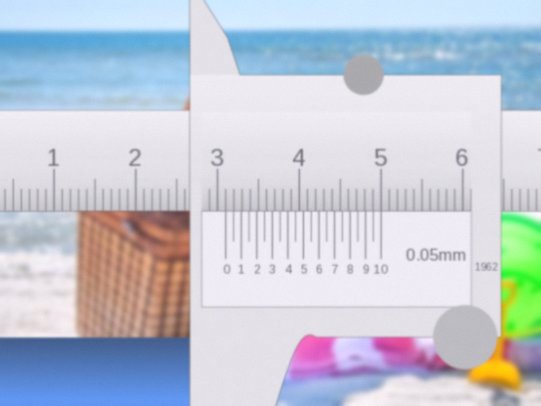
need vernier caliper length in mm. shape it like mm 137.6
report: mm 31.0
